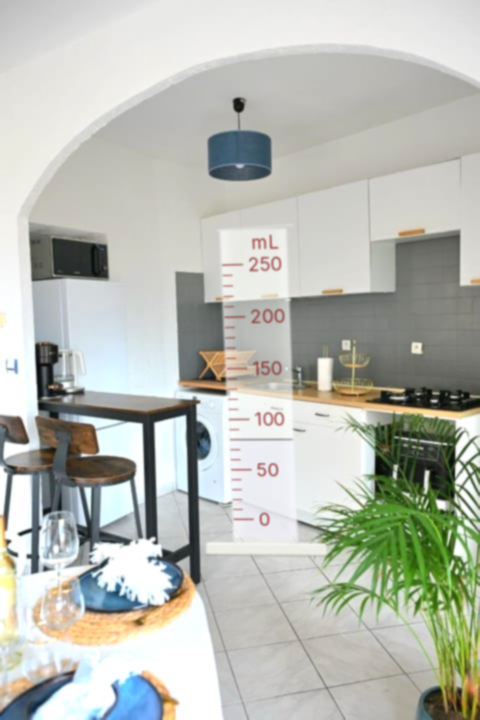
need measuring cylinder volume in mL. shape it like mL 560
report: mL 80
